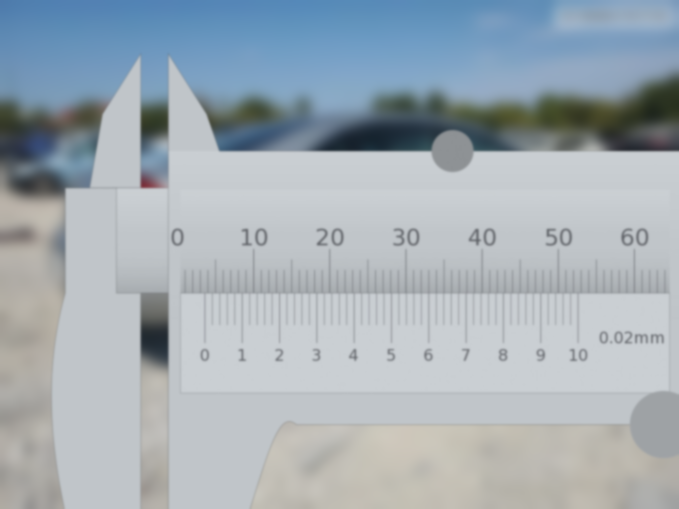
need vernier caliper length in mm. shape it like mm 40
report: mm 3.6
